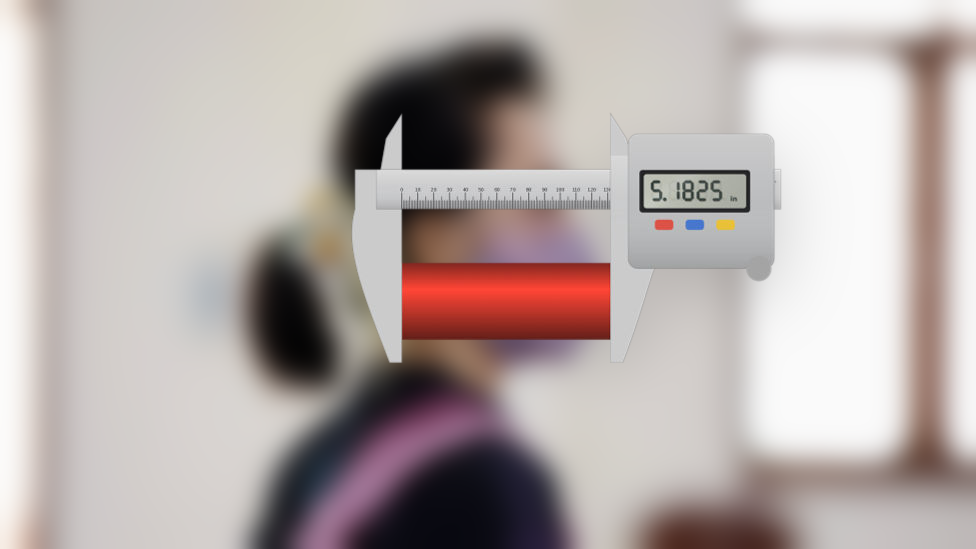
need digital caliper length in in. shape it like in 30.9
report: in 5.1825
